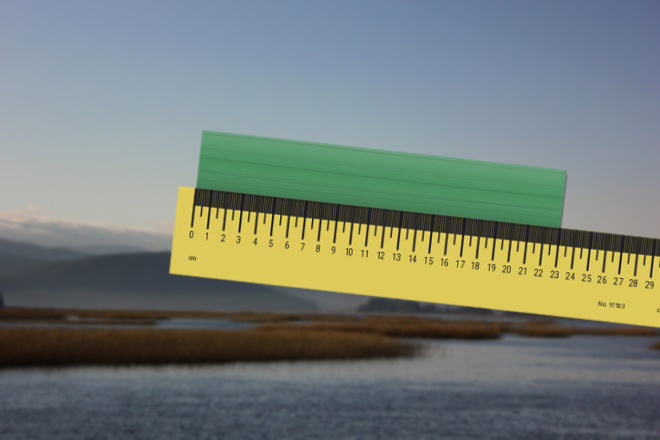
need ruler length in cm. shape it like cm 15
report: cm 23
